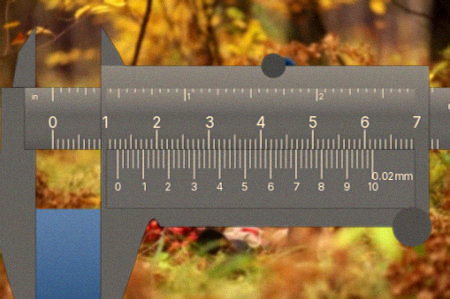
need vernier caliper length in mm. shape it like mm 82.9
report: mm 12.5
